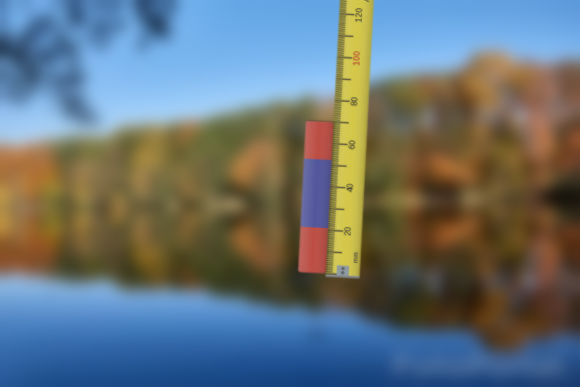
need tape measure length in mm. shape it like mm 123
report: mm 70
